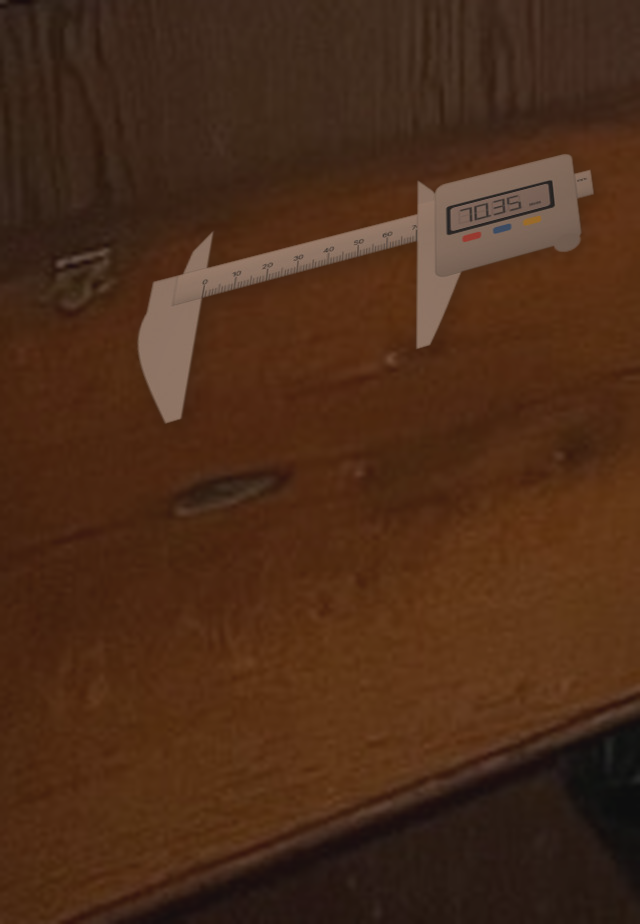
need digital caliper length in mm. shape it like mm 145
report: mm 70.35
